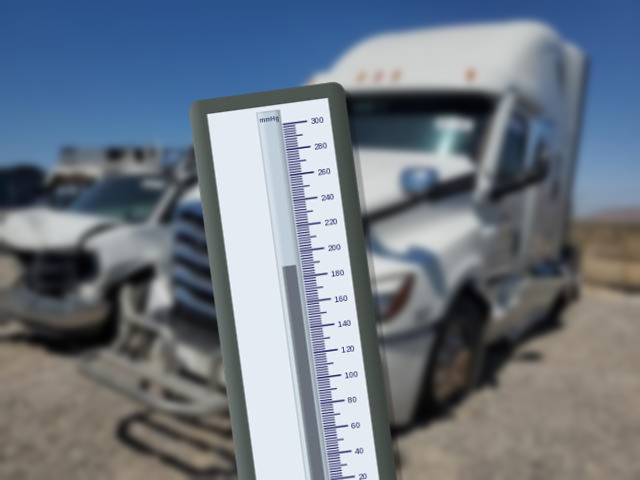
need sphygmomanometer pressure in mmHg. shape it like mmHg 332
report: mmHg 190
